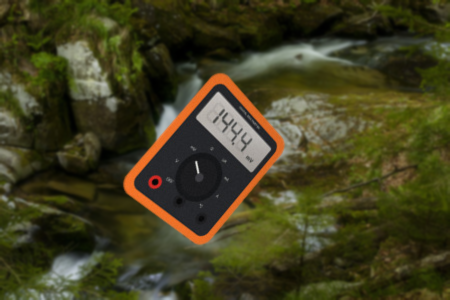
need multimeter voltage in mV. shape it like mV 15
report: mV 144.4
